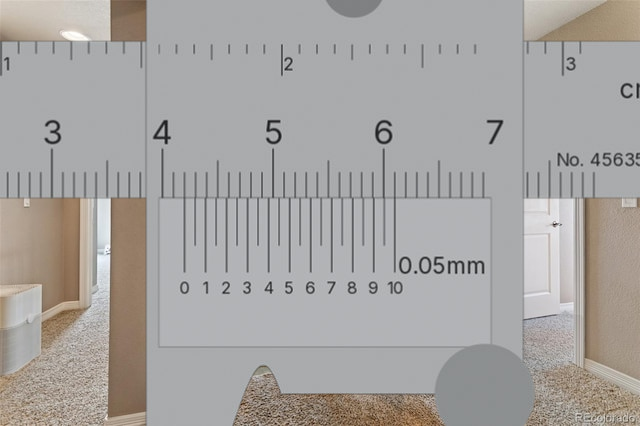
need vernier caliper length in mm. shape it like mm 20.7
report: mm 42.0
